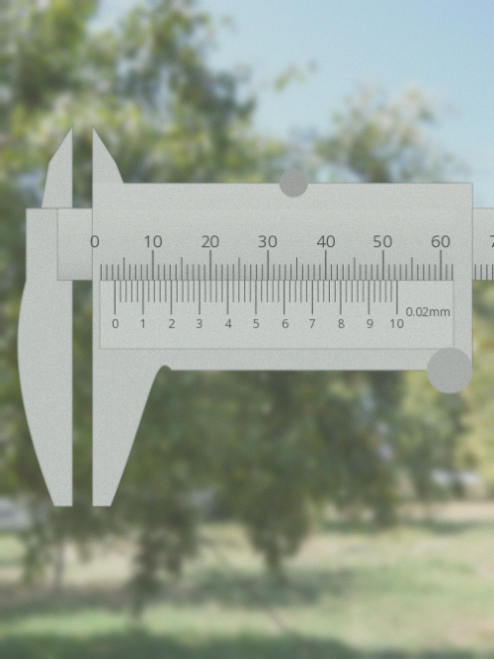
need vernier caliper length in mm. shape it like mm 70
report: mm 3.4
